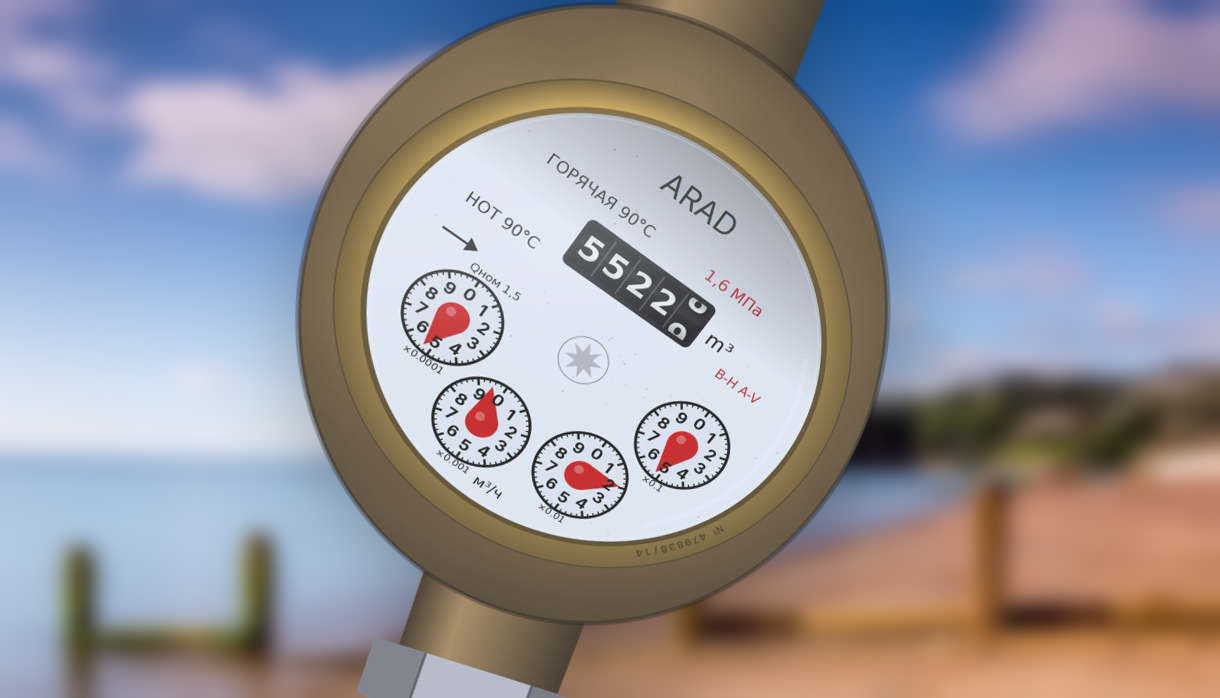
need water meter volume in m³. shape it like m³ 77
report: m³ 55228.5195
